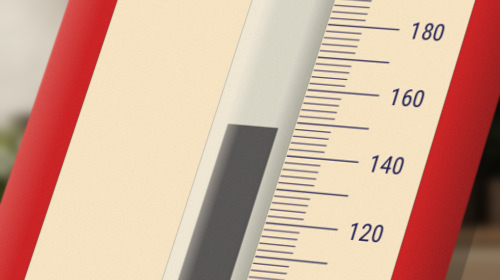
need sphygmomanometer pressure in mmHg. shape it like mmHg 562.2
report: mmHg 148
